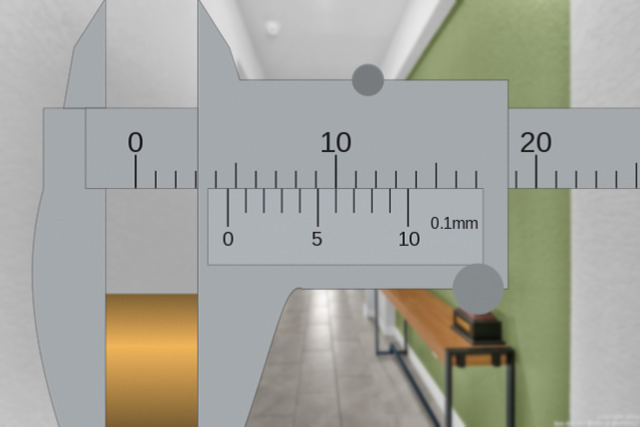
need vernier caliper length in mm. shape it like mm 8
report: mm 4.6
